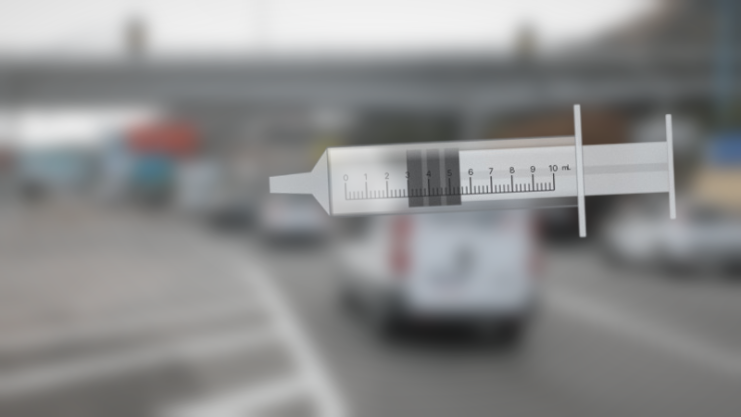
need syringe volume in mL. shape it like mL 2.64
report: mL 3
